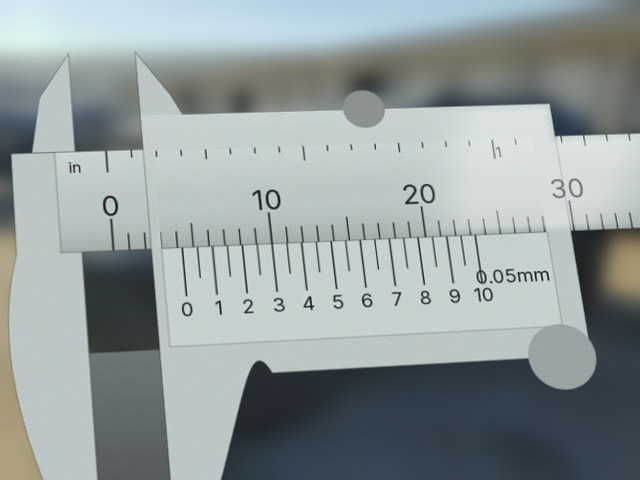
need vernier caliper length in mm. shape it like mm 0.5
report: mm 4.3
